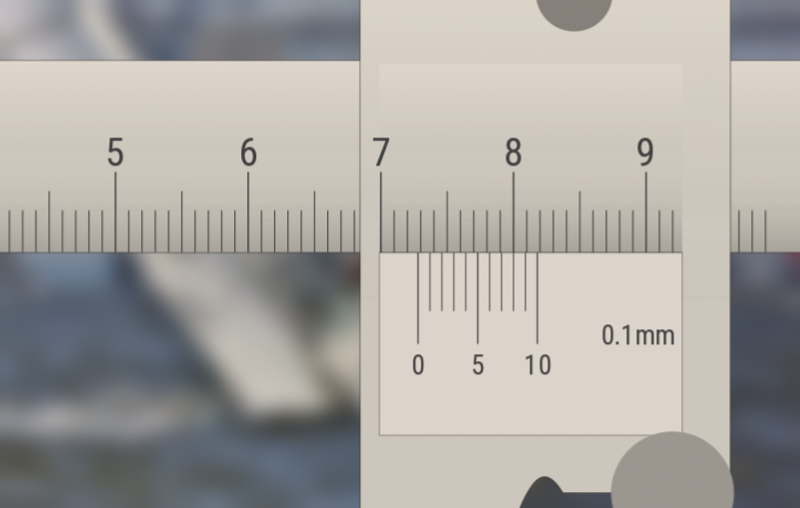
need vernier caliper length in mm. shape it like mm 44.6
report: mm 72.8
